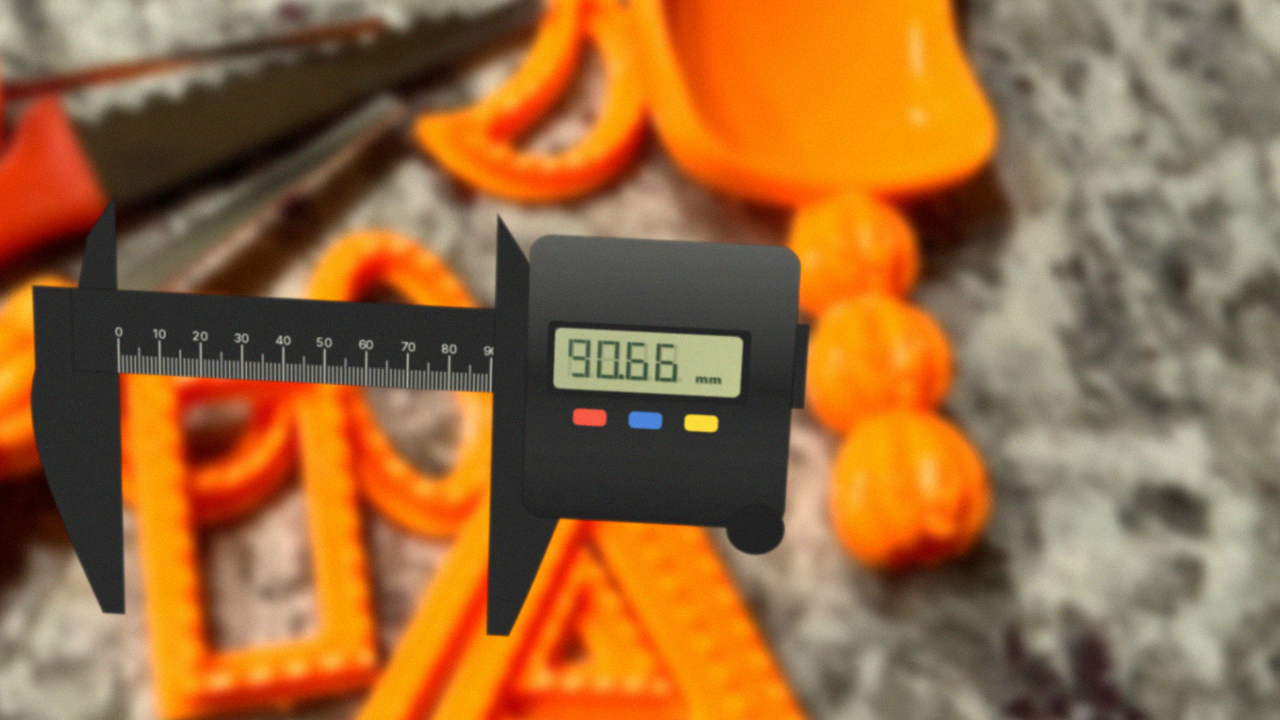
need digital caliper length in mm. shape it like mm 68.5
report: mm 90.66
